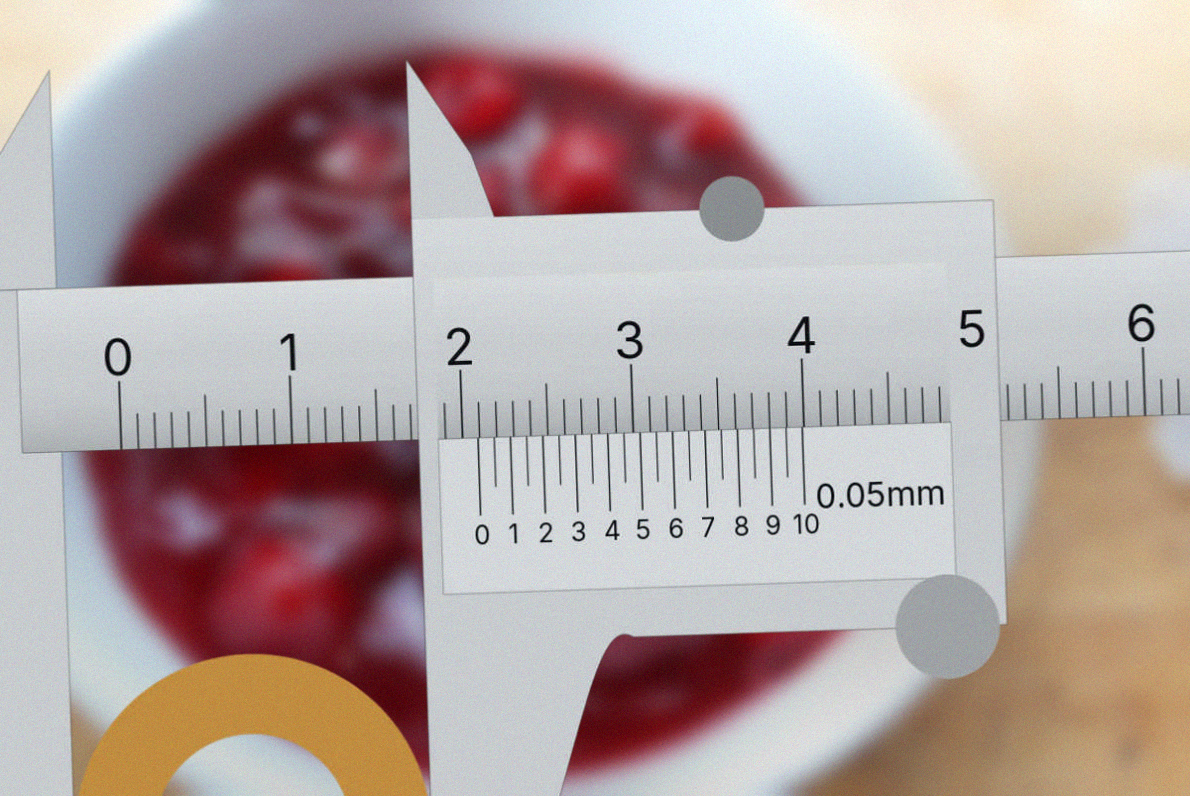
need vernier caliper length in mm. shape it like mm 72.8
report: mm 20.9
